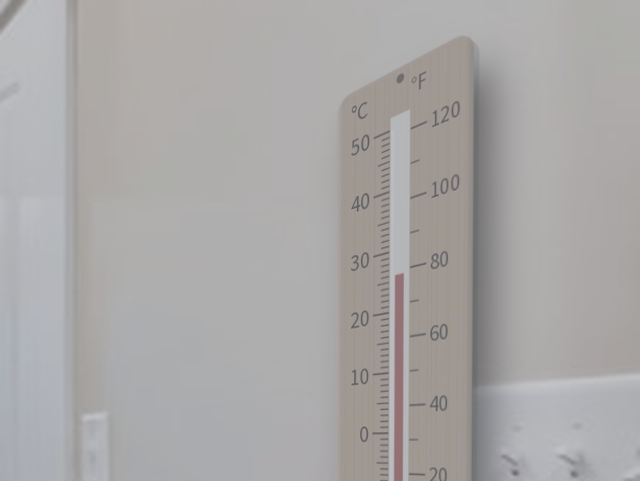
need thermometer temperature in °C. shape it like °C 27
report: °C 26
